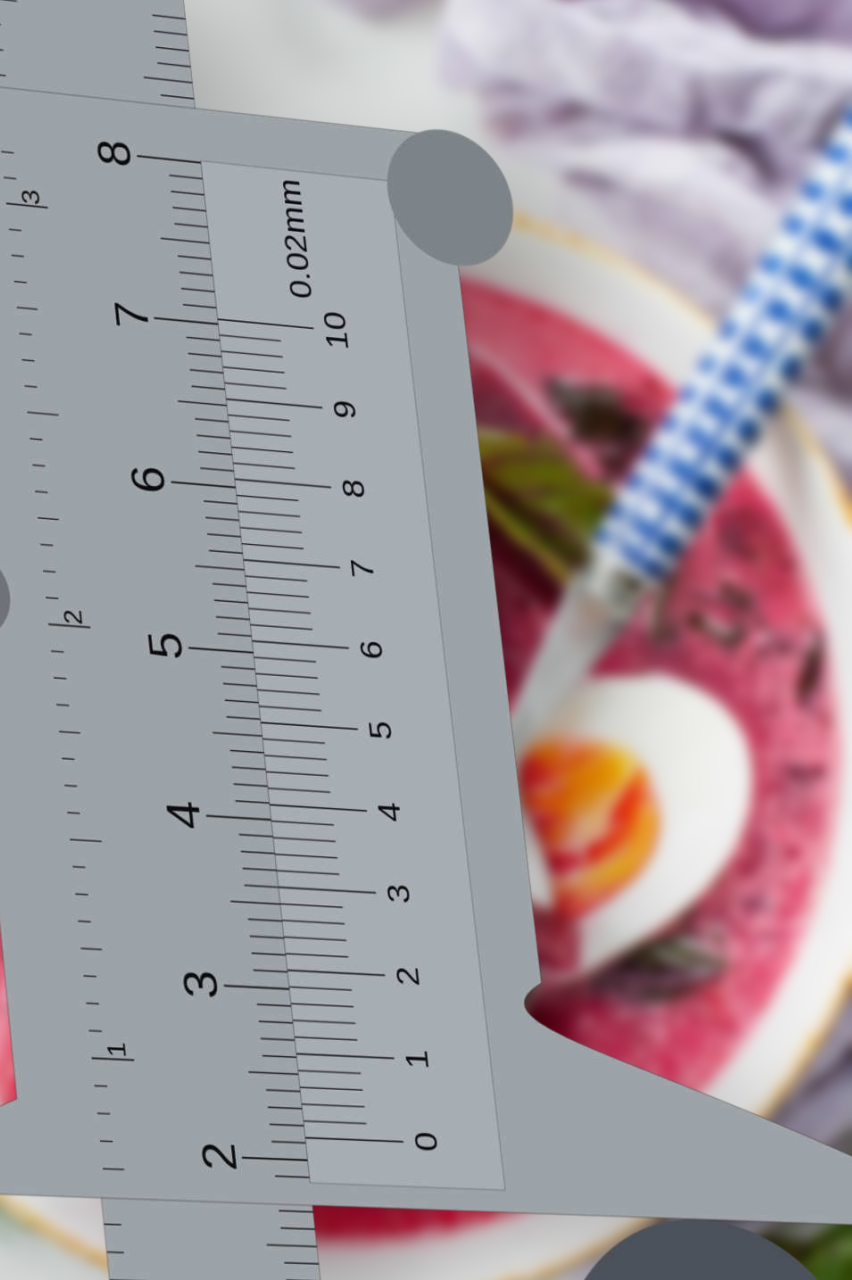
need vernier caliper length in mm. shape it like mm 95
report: mm 21.3
